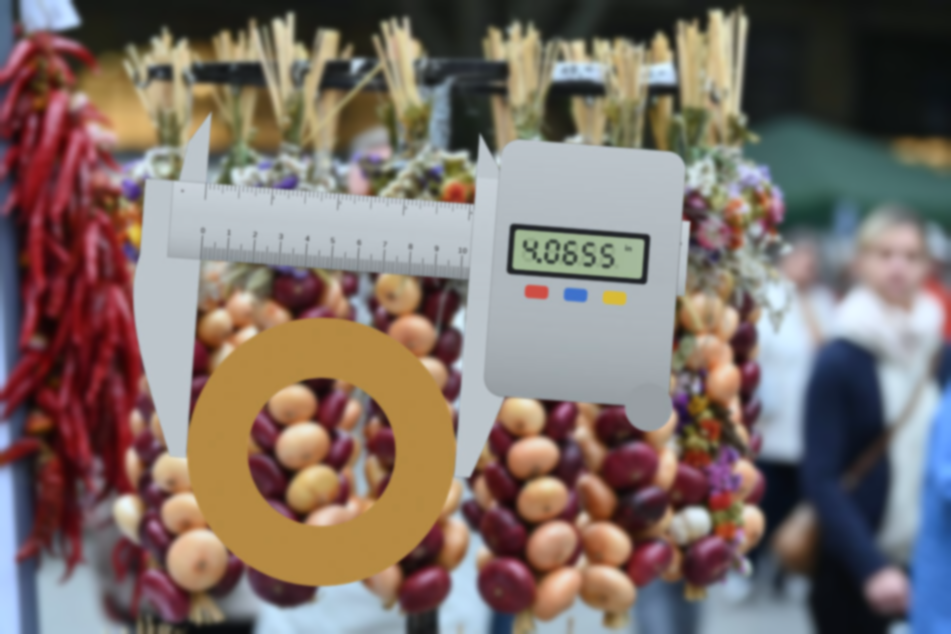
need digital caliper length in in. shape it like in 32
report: in 4.0655
